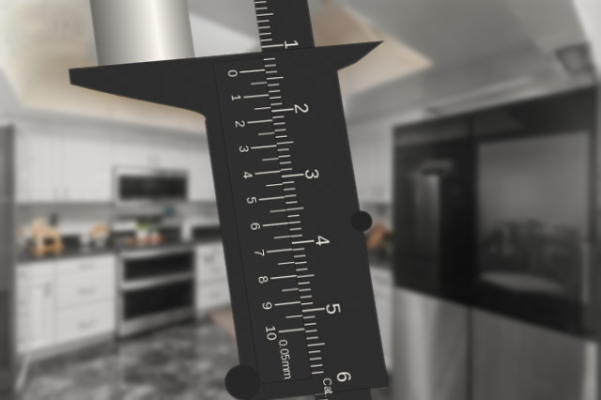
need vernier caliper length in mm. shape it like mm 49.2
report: mm 13.6
